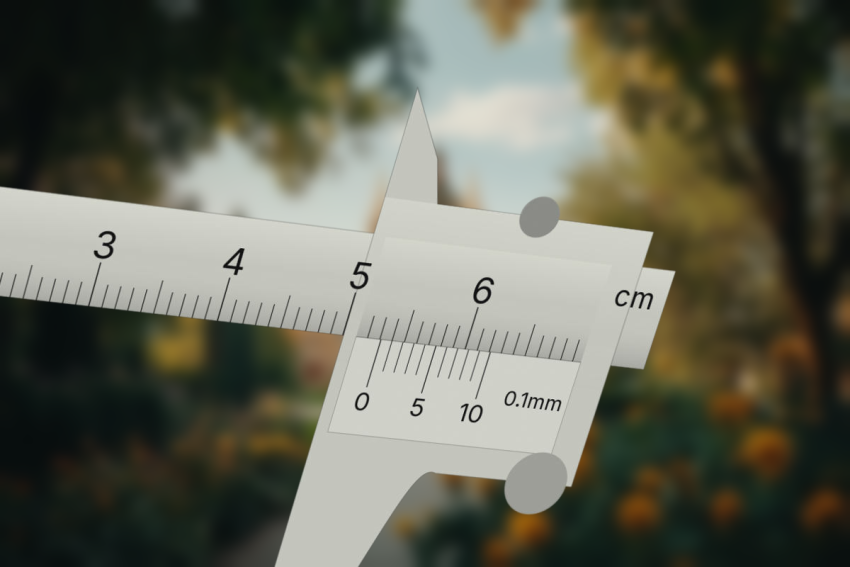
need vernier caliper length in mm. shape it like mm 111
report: mm 53.1
